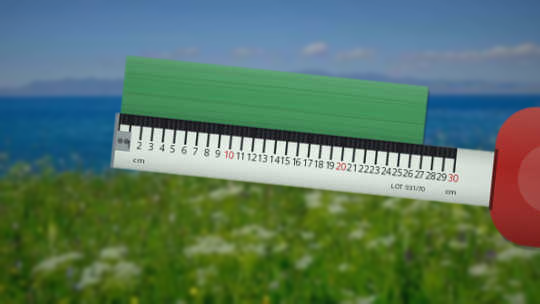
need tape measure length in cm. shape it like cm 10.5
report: cm 27
